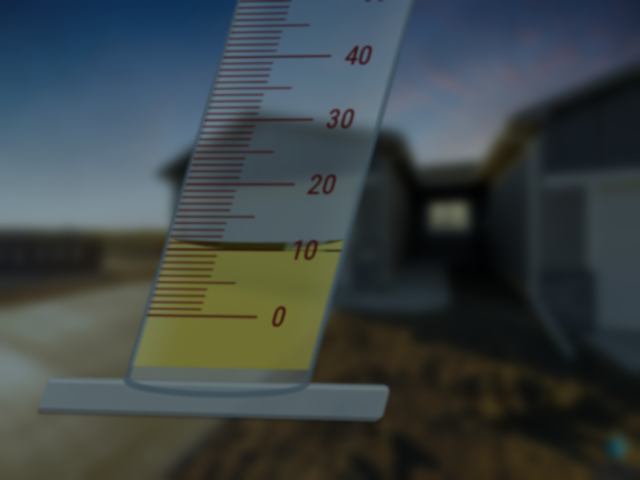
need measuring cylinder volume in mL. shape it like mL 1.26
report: mL 10
